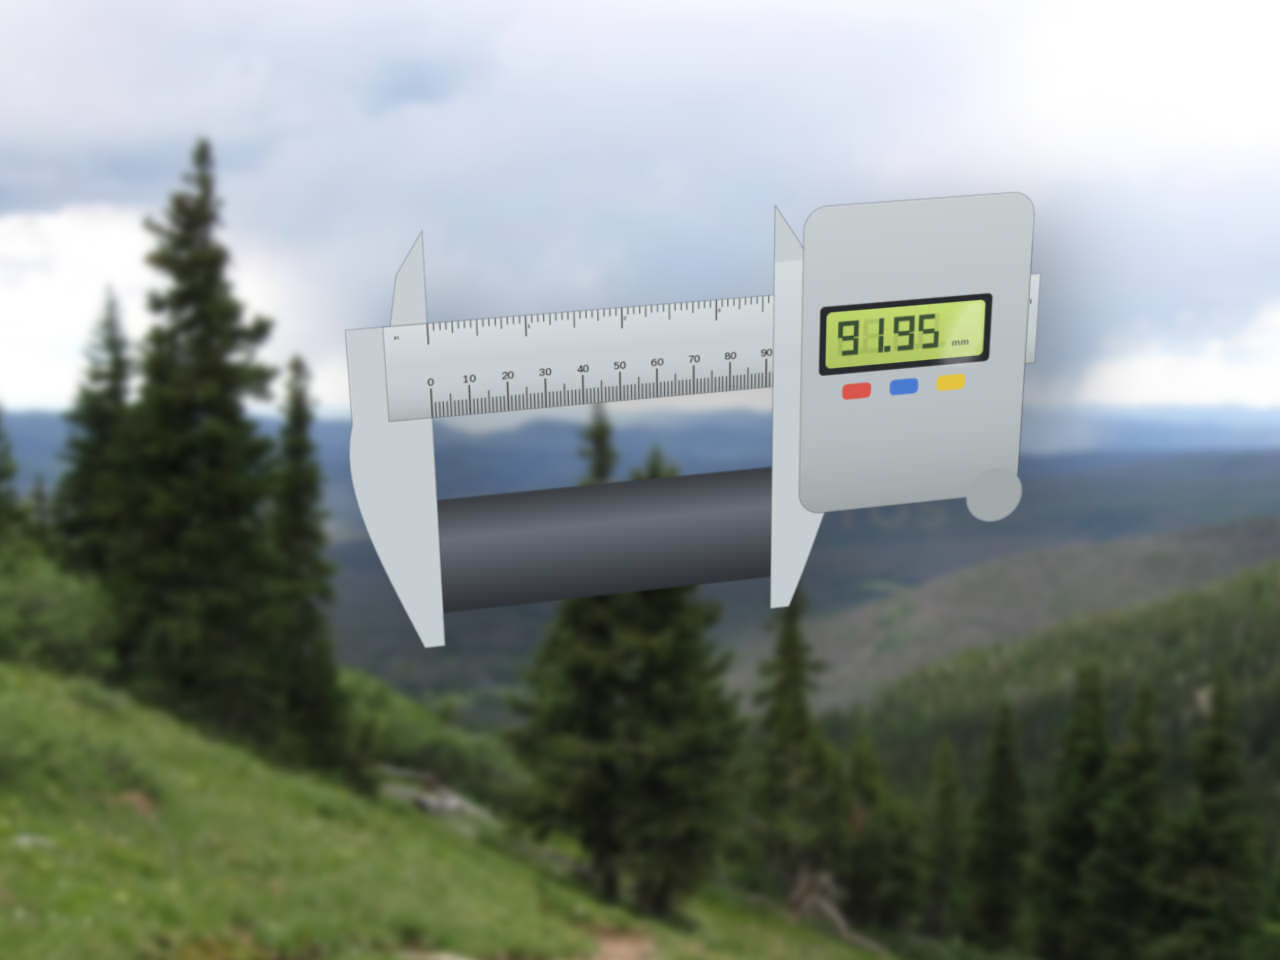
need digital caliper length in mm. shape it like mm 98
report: mm 91.95
